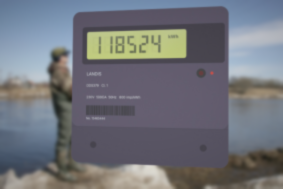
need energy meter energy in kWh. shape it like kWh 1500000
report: kWh 118524
